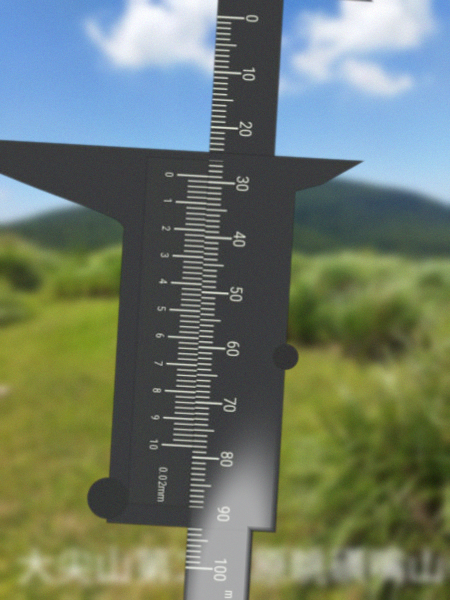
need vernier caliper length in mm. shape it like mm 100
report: mm 29.0
